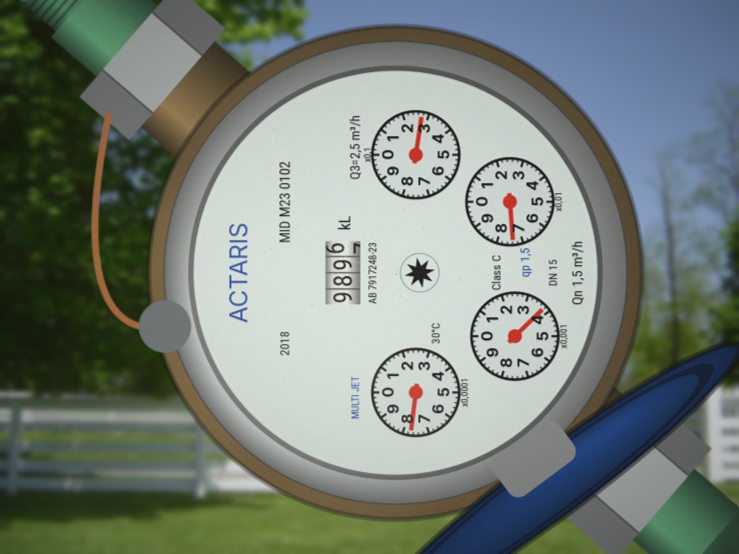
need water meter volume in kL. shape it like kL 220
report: kL 9896.2737
